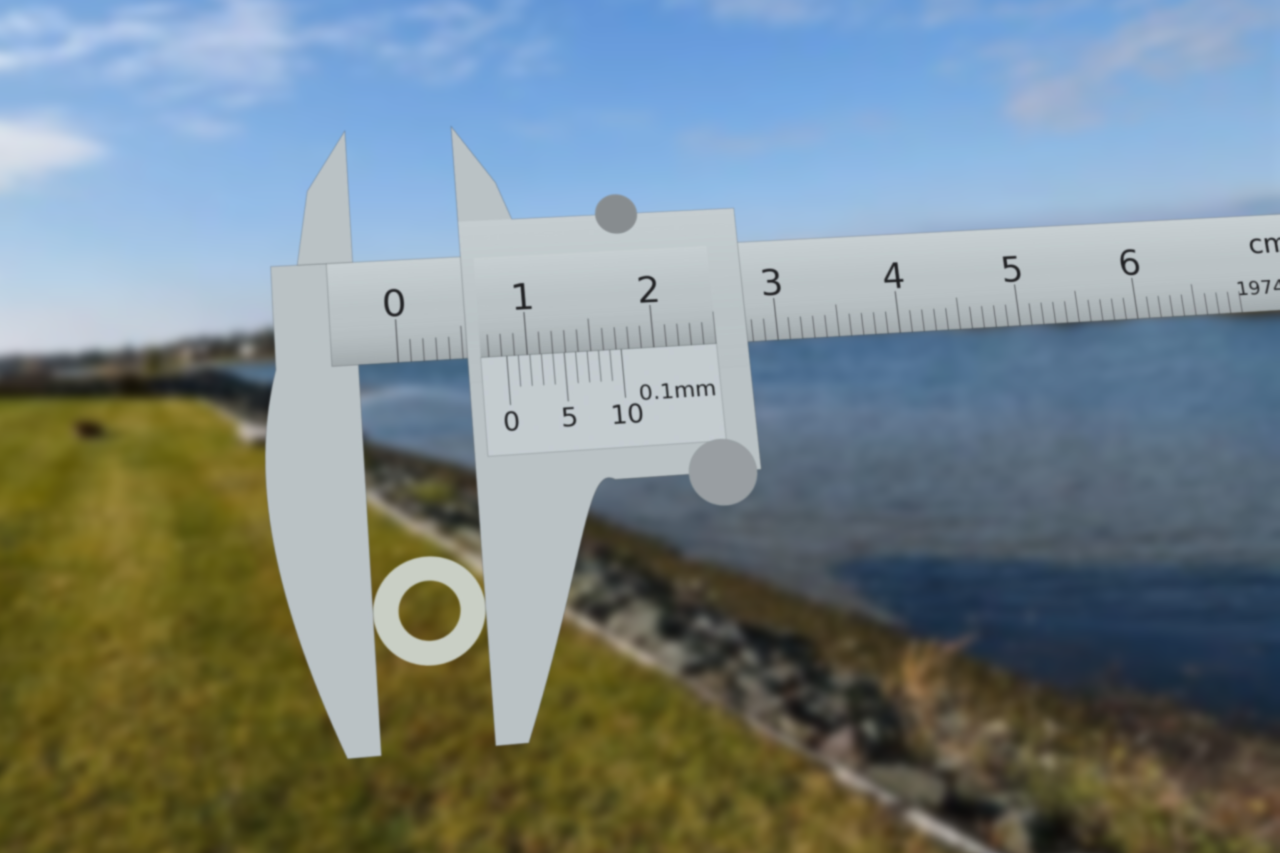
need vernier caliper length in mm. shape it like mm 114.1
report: mm 8.4
